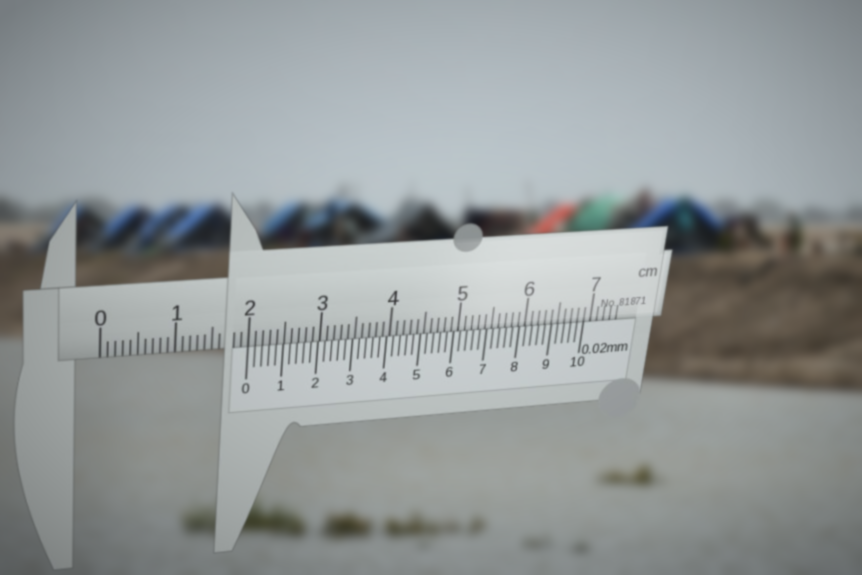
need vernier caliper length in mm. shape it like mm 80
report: mm 20.0
